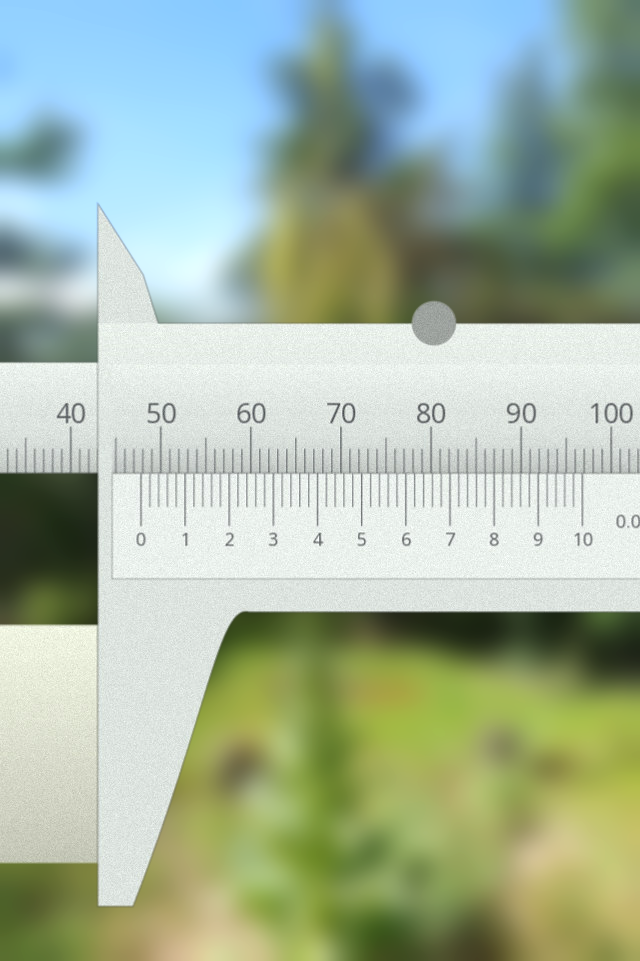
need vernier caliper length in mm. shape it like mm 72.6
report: mm 47.8
